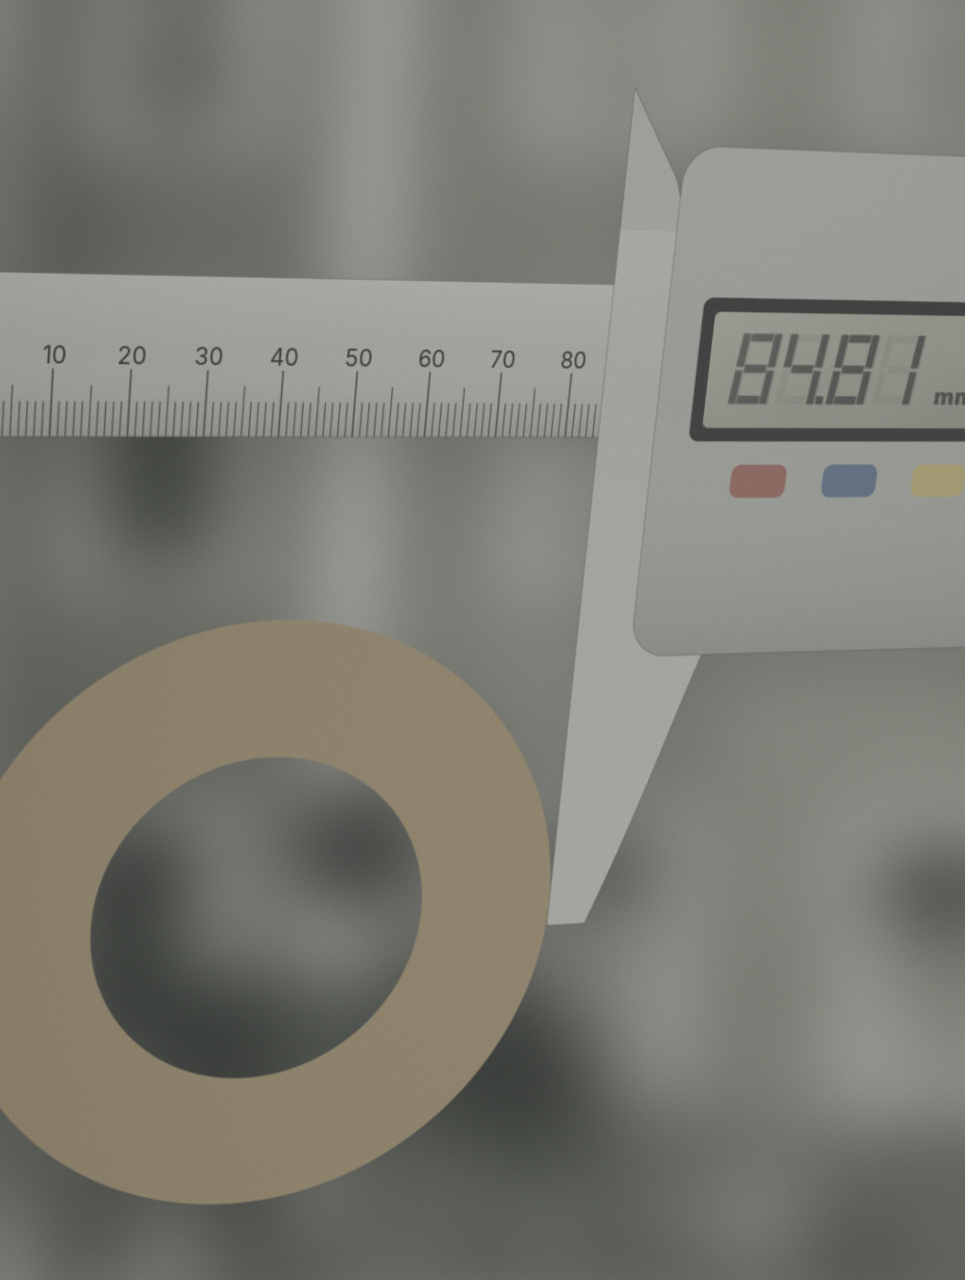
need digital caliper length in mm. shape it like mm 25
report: mm 84.81
